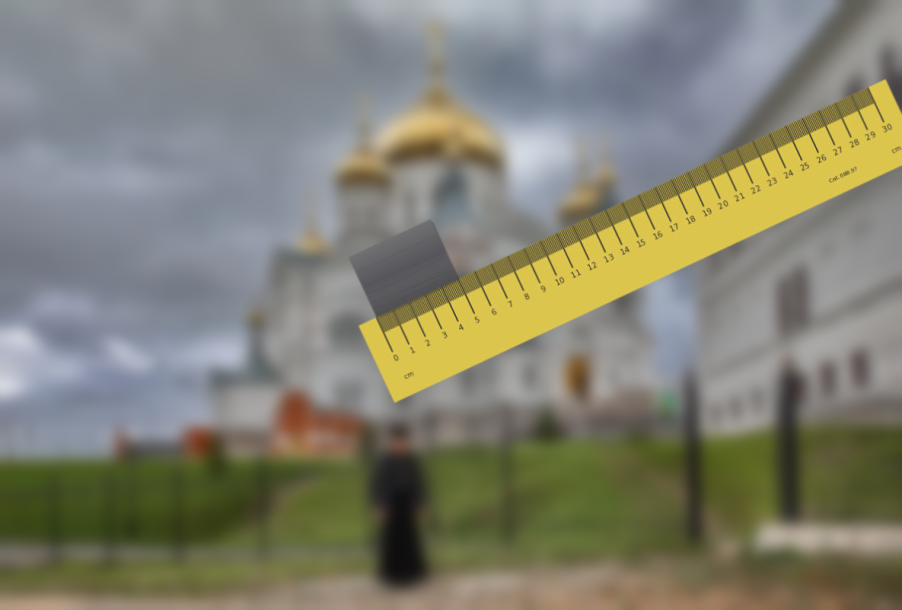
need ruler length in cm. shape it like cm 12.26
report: cm 5
